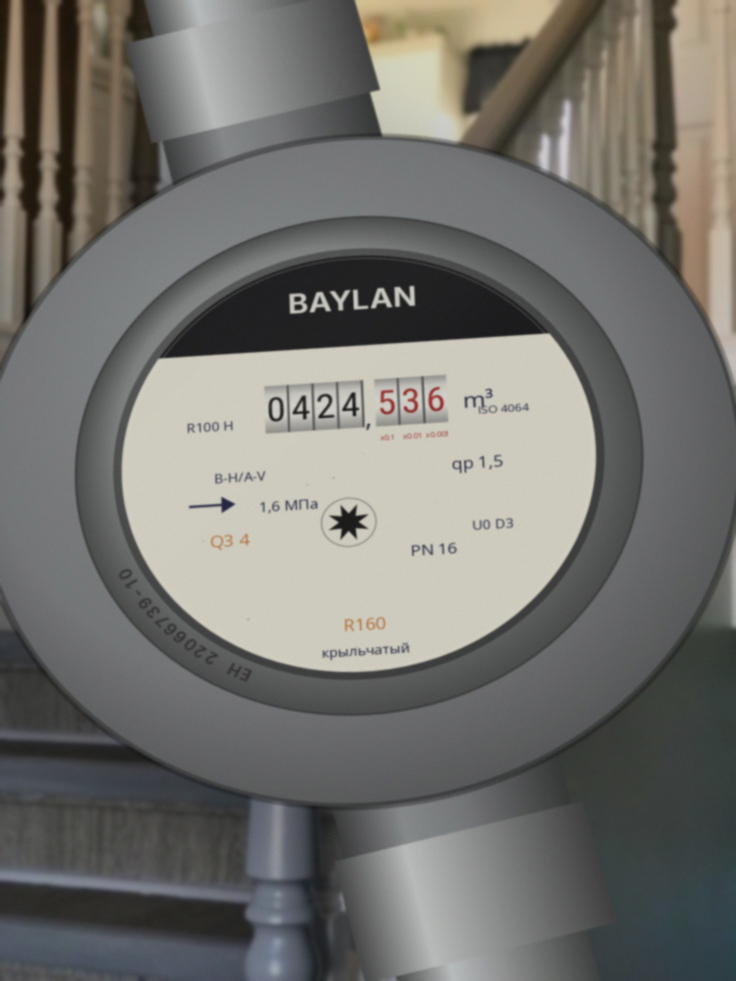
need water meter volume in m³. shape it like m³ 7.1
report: m³ 424.536
